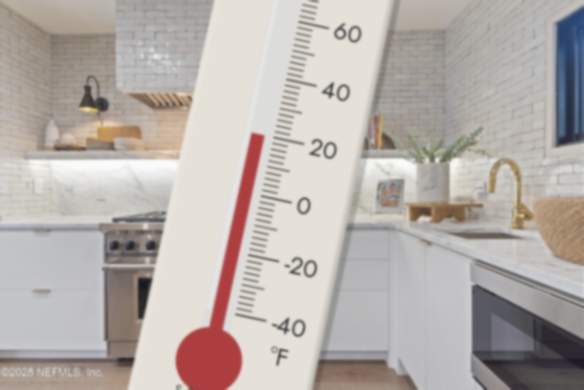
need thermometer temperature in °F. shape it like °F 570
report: °F 20
